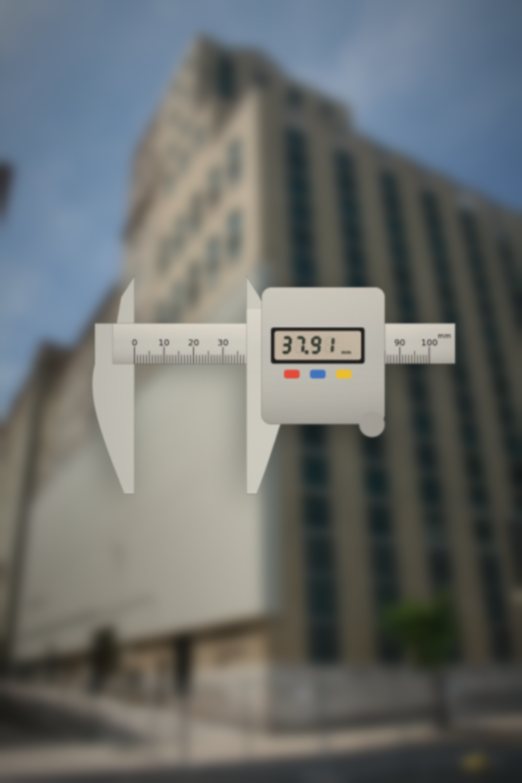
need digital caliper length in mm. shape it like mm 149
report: mm 37.91
